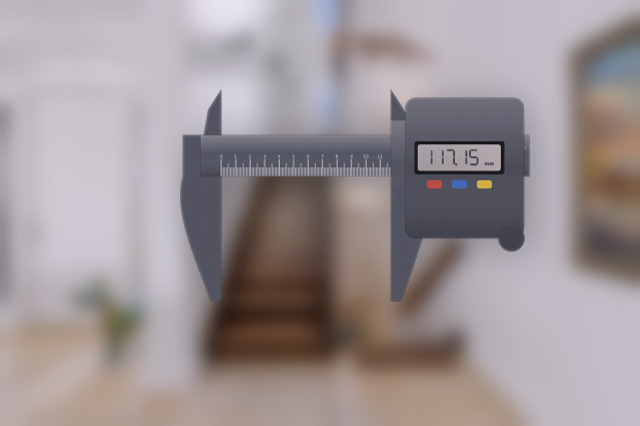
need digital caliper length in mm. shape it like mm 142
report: mm 117.15
